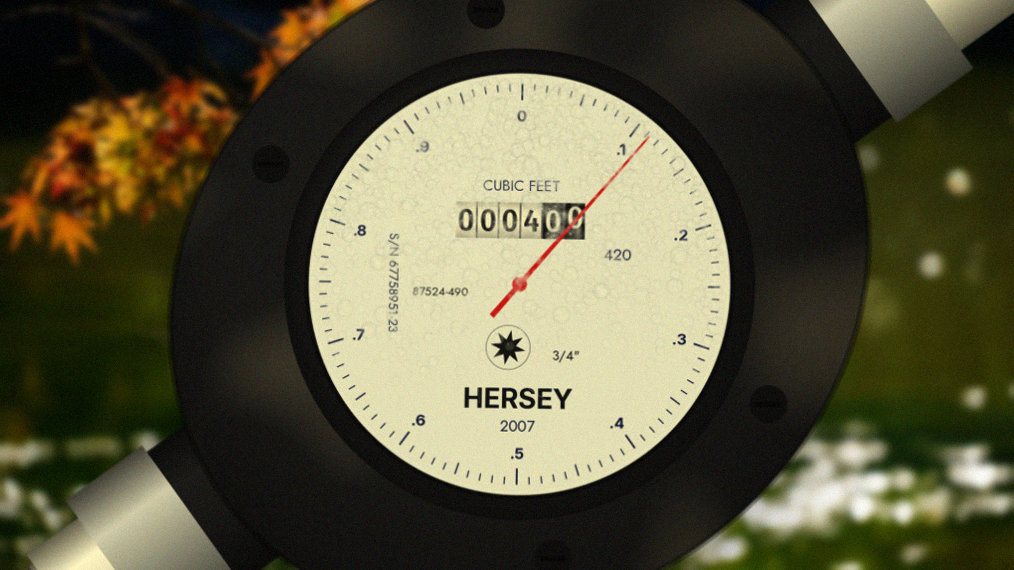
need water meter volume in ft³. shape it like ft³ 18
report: ft³ 400.11
